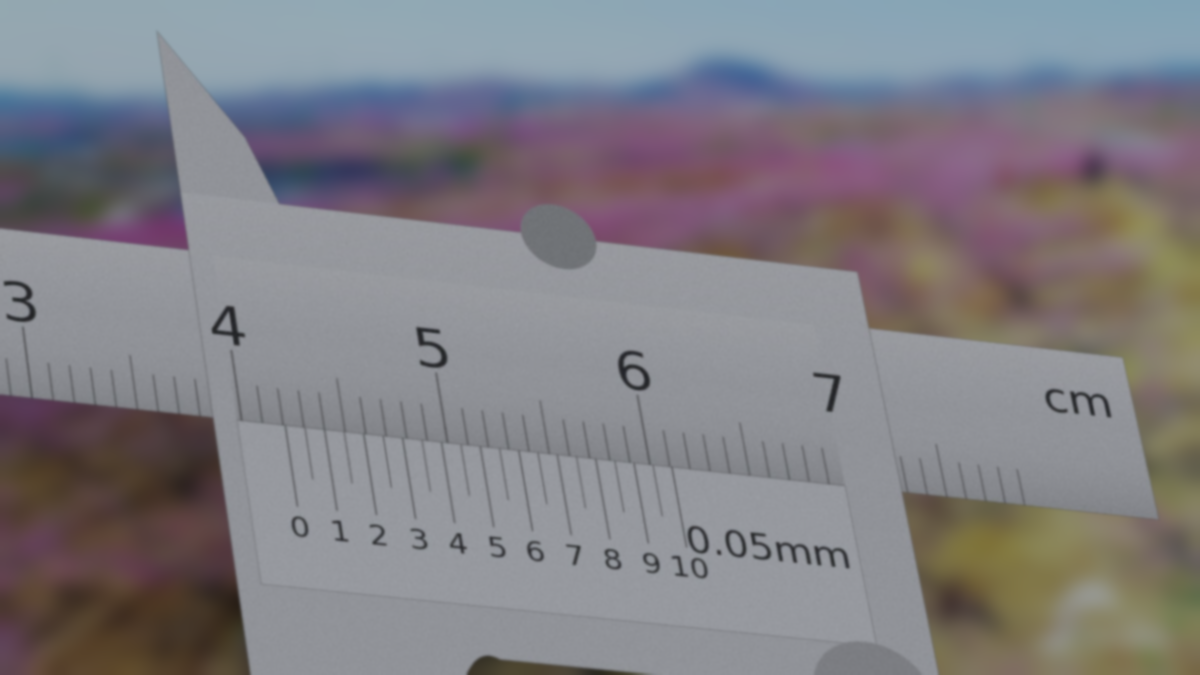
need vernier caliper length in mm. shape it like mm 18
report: mm 42.1
